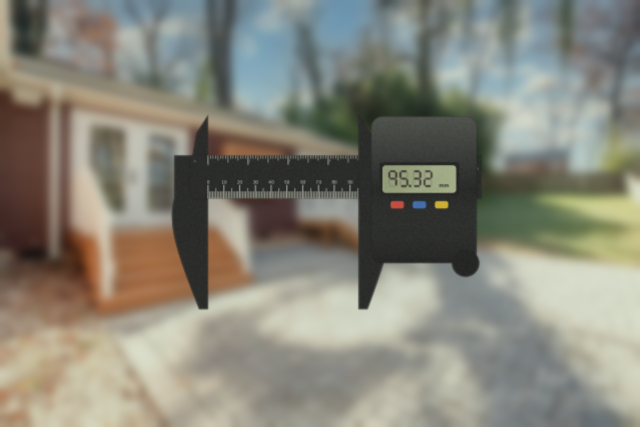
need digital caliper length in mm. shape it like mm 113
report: mm 95.32
